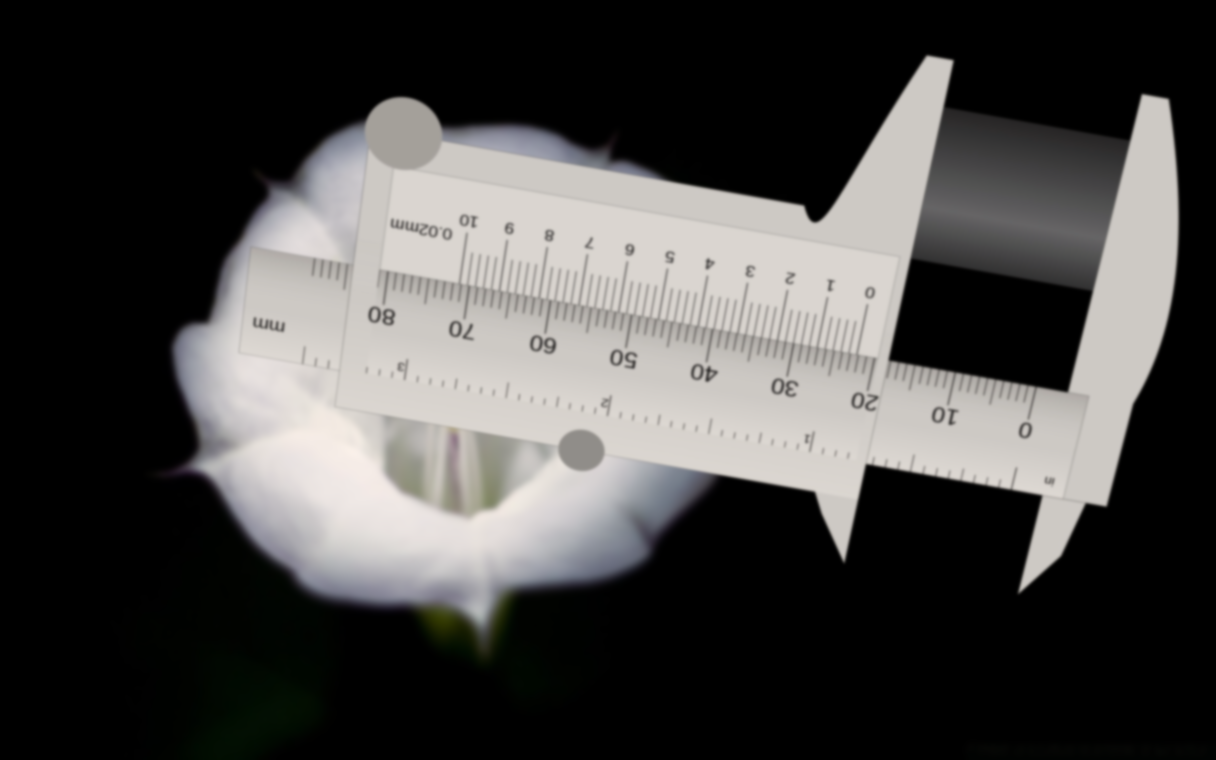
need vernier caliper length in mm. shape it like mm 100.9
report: mm 22.2
